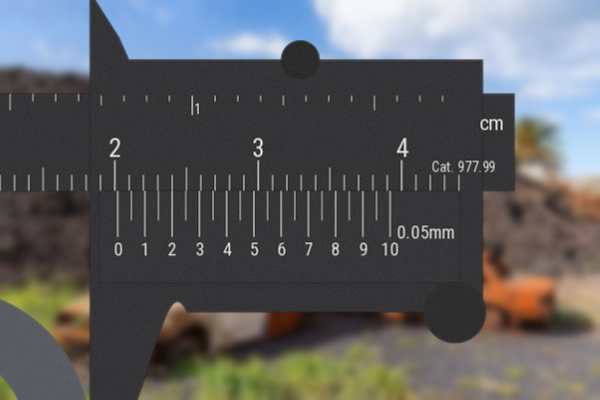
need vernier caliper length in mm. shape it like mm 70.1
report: mm 20.2
